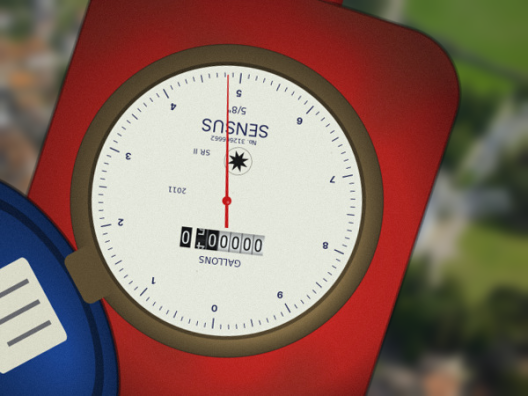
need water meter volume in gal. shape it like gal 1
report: gal 44.8
